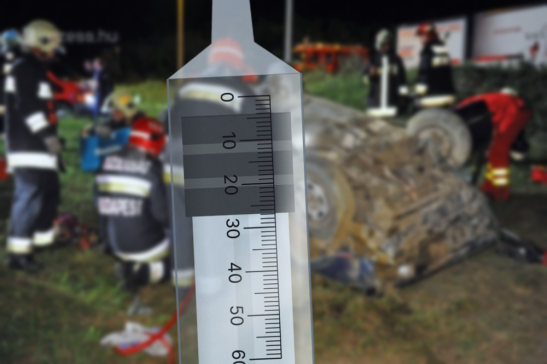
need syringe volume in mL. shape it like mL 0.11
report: mL 4
